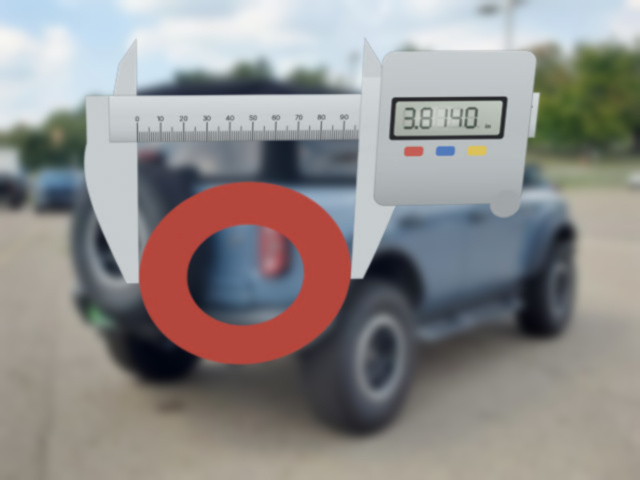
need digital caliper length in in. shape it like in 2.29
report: in 3.8140
